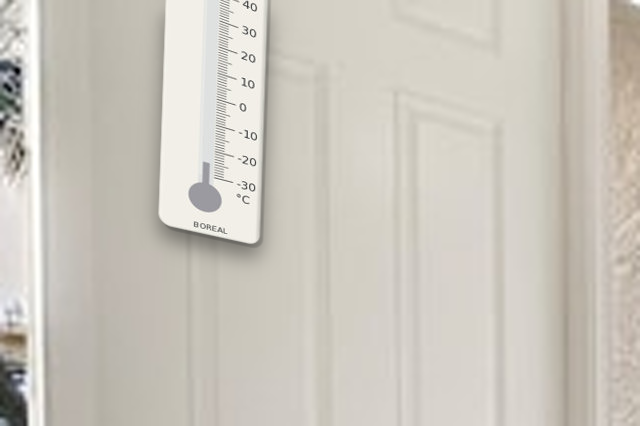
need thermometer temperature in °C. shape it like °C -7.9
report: °C -25
